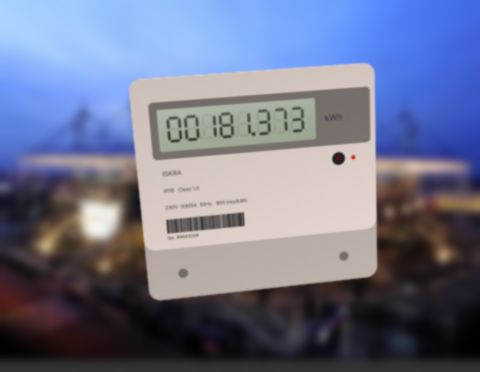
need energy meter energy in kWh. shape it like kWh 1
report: kWh 181.373
